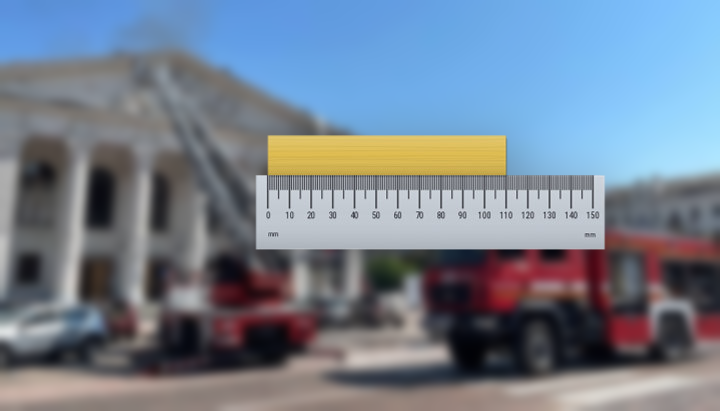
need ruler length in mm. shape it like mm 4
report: mm 110
